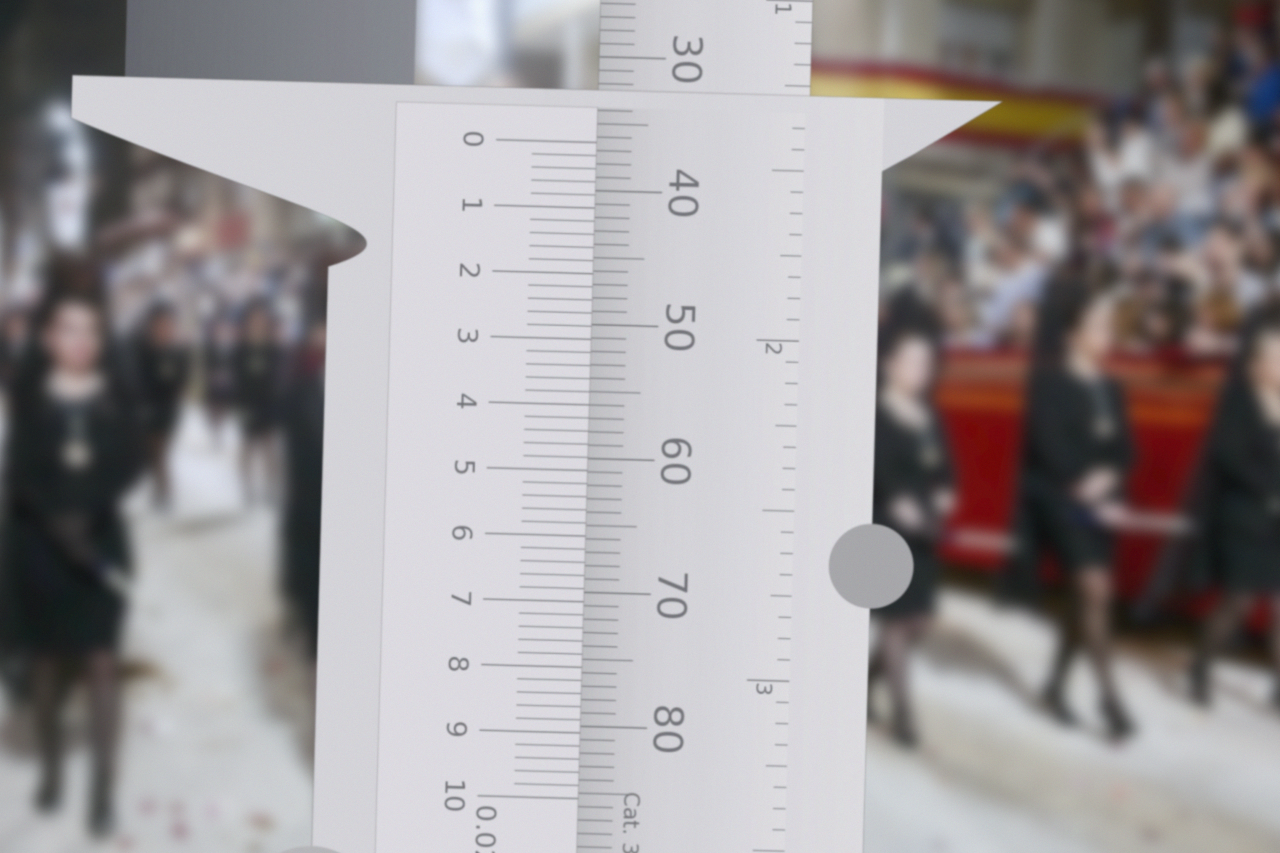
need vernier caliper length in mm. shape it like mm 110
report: mm 36.4
